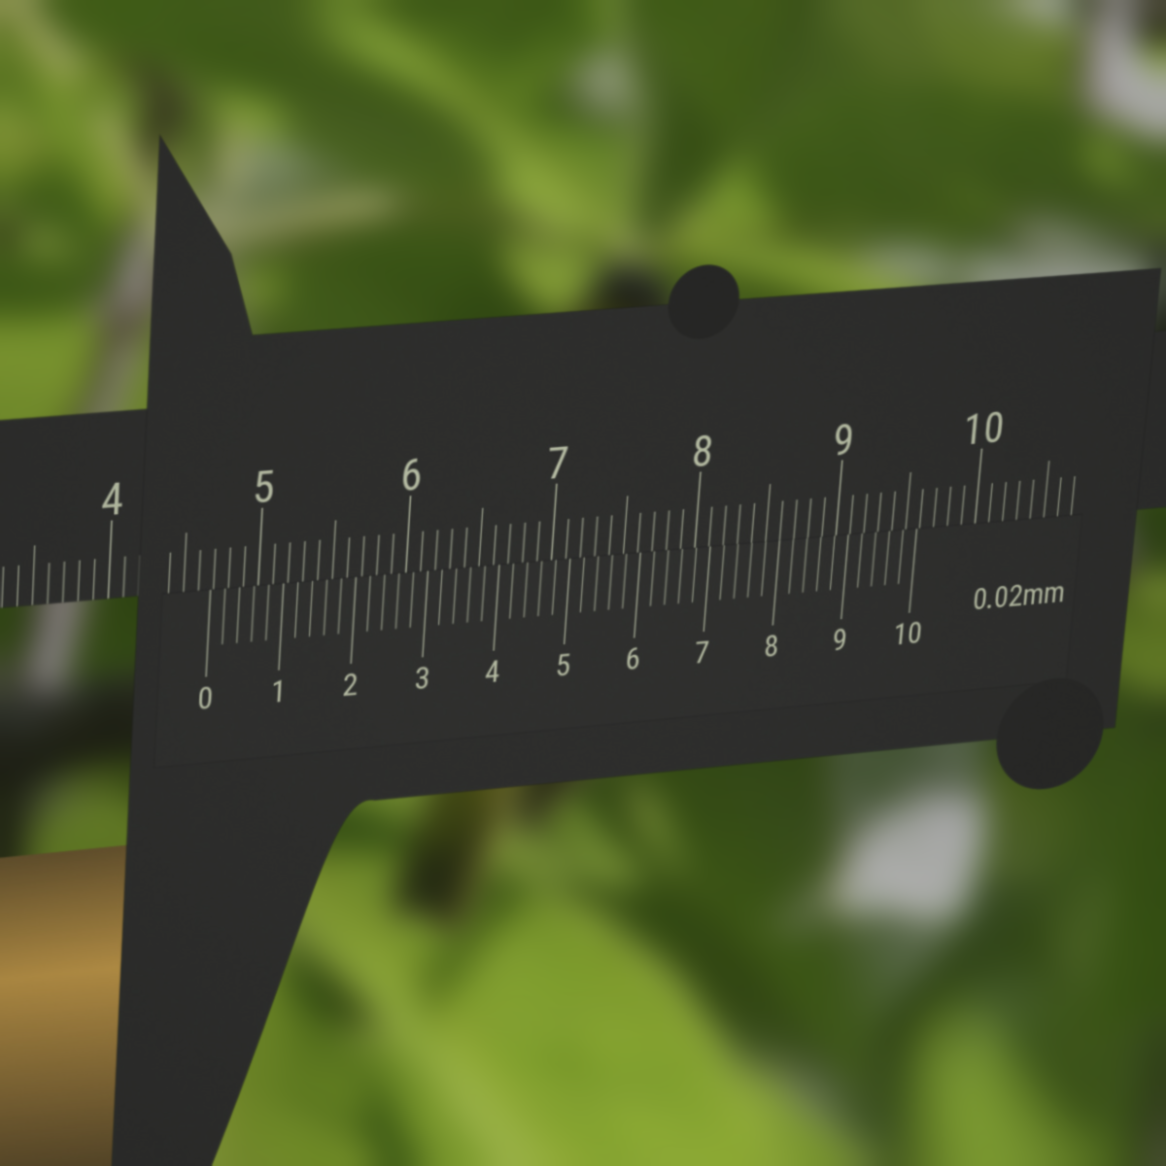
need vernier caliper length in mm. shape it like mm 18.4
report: mm 46.8
